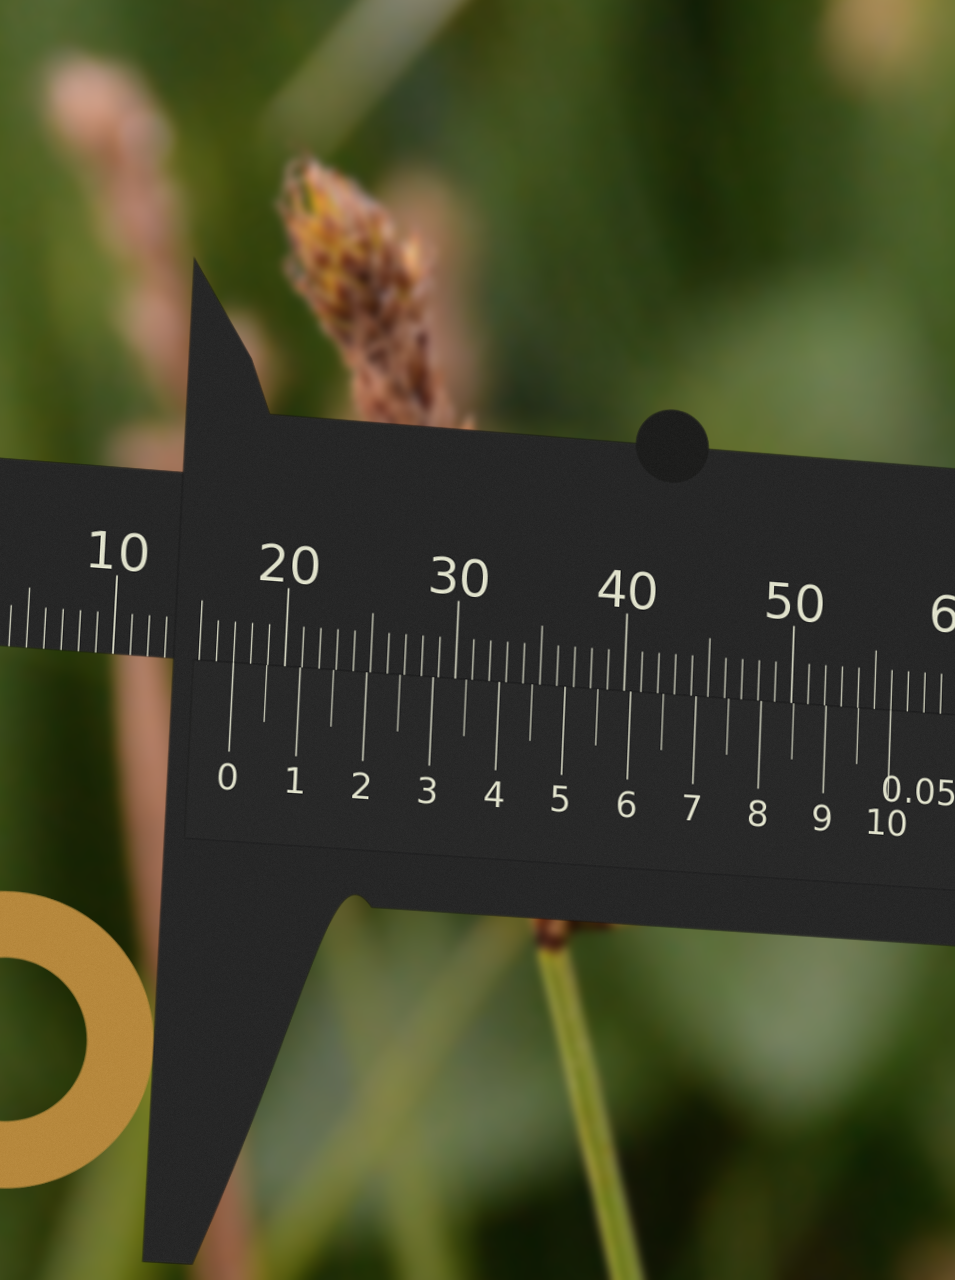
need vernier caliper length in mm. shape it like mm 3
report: mm 17.0
